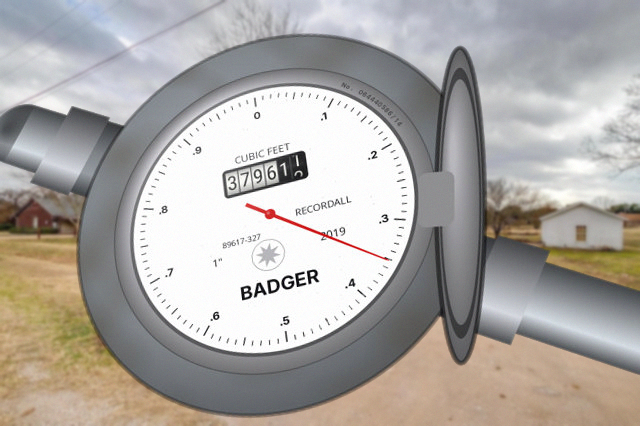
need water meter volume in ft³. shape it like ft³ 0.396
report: ft³ 379611.35
